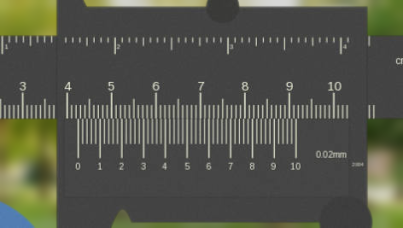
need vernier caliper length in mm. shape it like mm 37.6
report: mm 42.5
